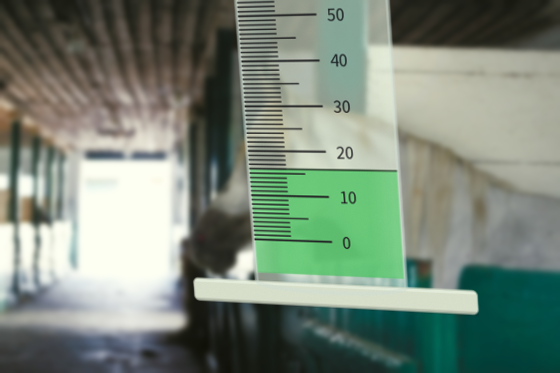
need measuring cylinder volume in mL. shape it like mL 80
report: mL 16
